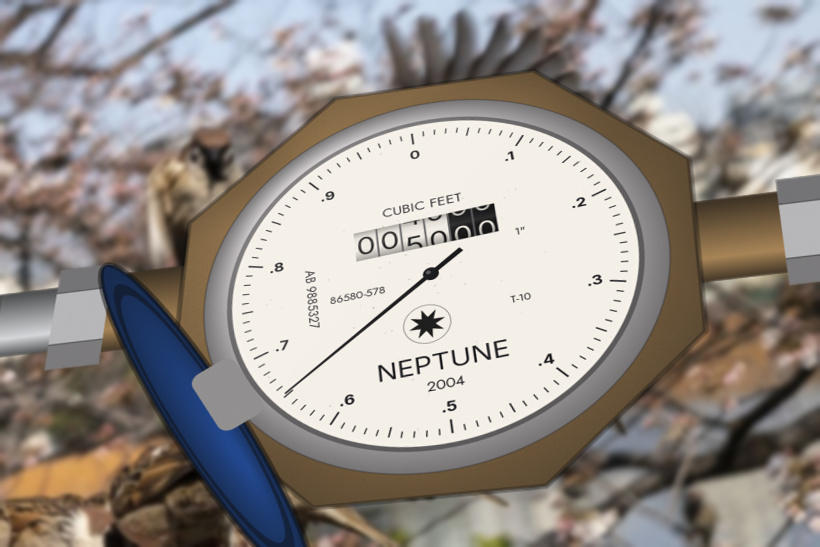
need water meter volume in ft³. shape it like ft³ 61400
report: ft³ 4999.65
